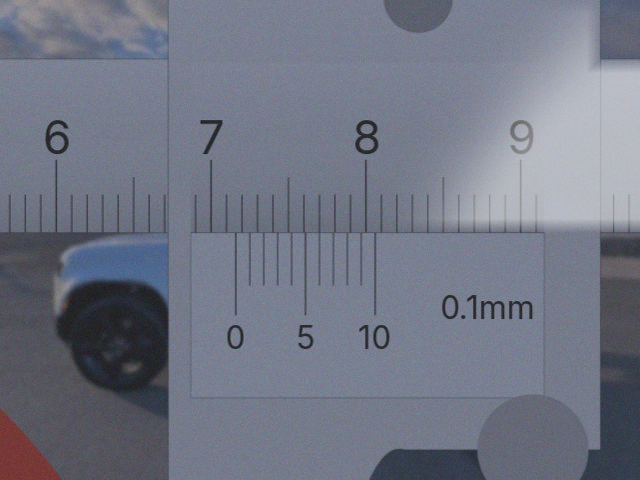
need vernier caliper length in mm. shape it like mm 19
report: mm 71.6
